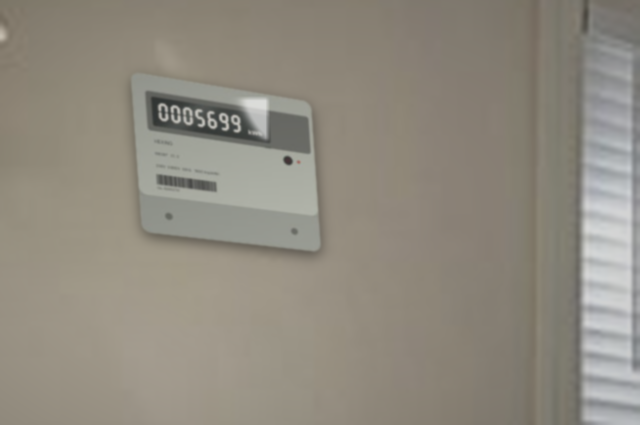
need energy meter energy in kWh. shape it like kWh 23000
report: kWh 5699
